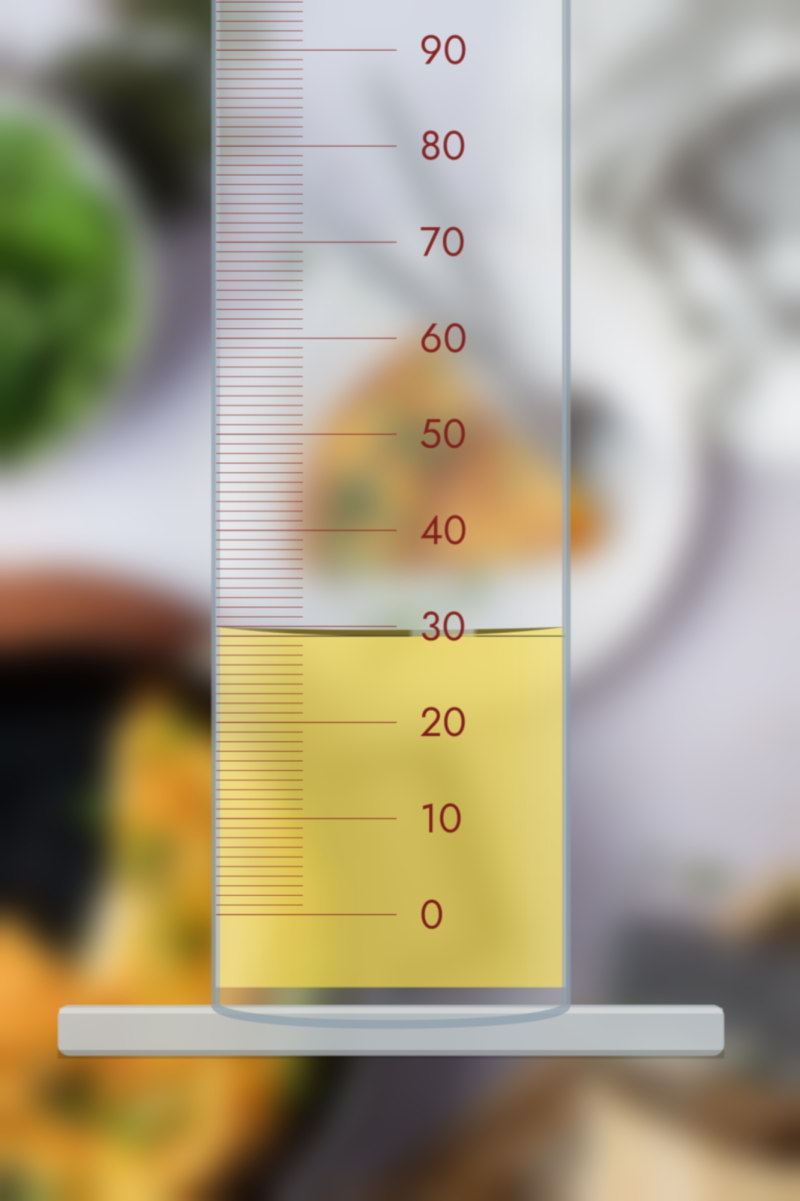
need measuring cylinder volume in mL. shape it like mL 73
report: mL 29
